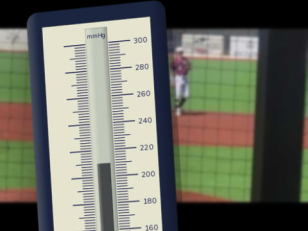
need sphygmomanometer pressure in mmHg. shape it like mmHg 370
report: mmHg 210
